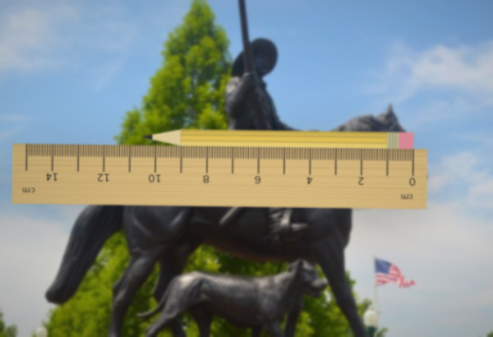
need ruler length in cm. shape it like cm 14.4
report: cm 10.5
